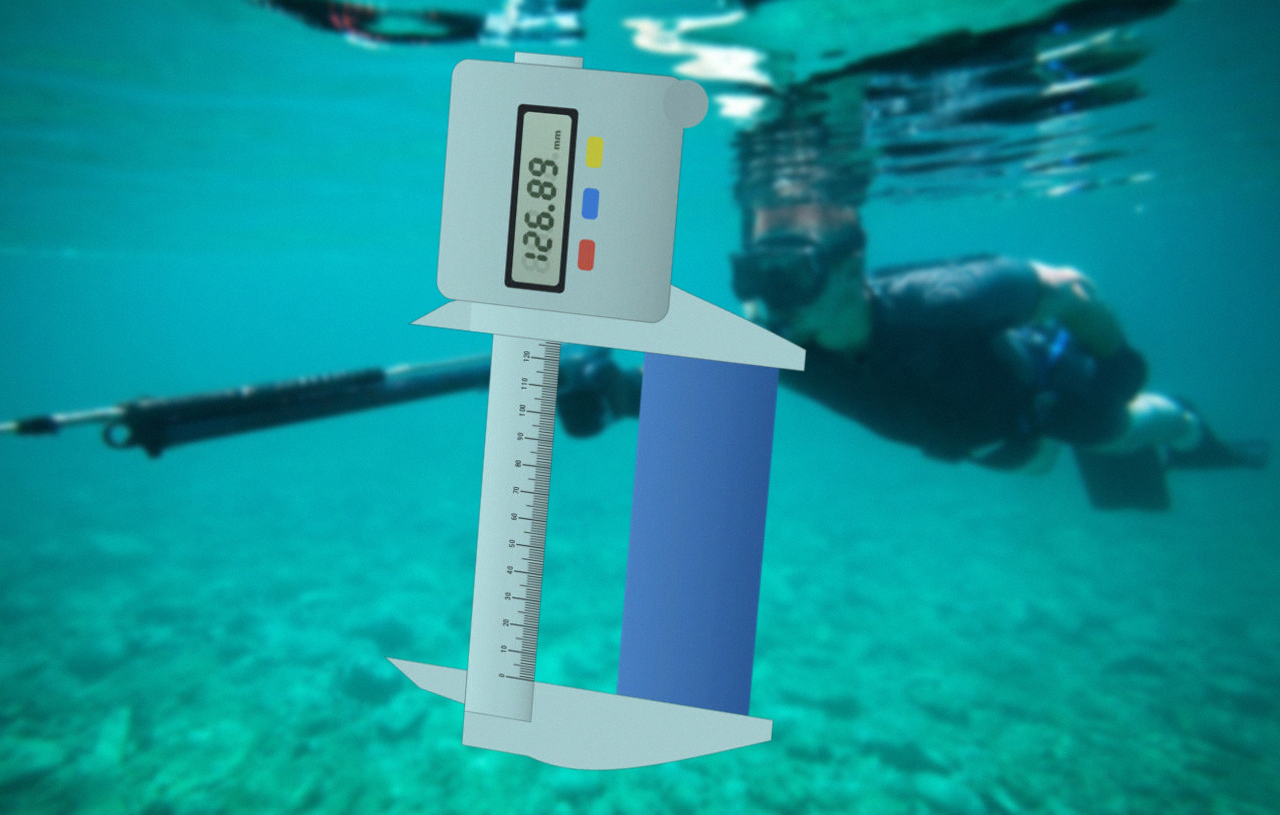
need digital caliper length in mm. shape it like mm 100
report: mm 126.89
